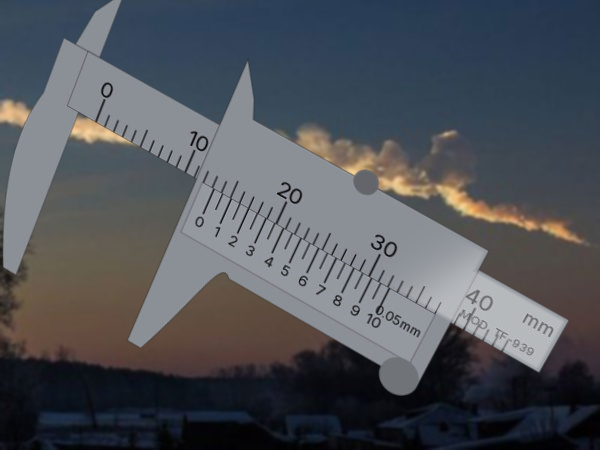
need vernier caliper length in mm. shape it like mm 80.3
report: mm 13.2
